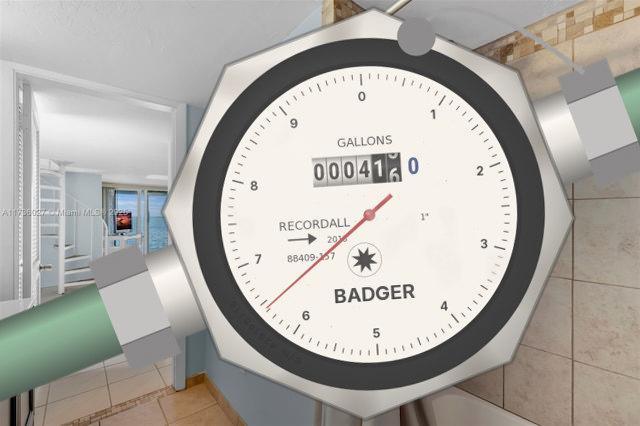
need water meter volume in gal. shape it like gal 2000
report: gal 4156.4
